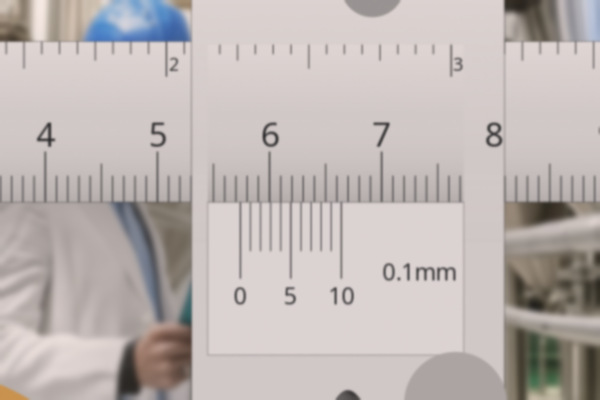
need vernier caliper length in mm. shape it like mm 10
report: mm 57.4
